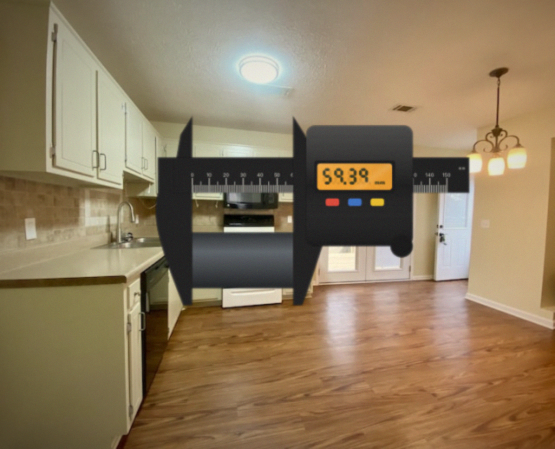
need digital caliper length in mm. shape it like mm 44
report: mm 59.39
